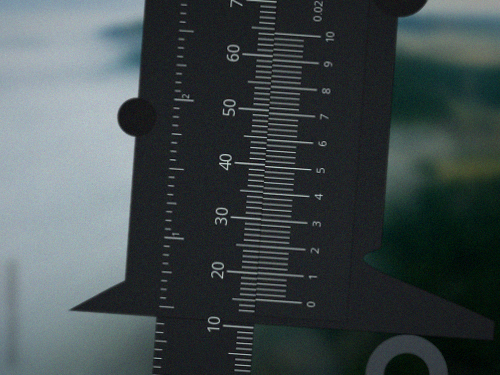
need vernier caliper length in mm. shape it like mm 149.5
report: mm 15.2
